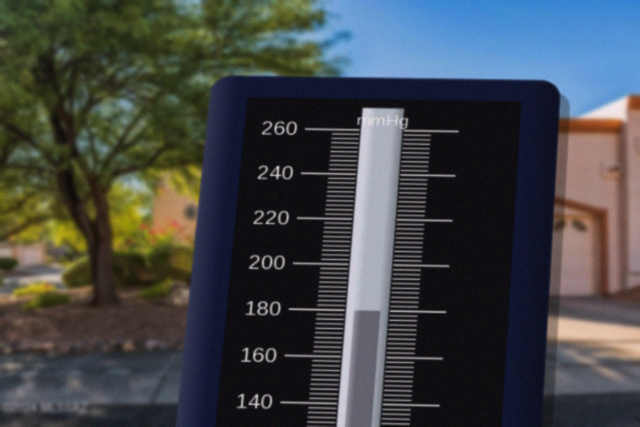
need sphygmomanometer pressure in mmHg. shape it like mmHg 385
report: mmHg 180
